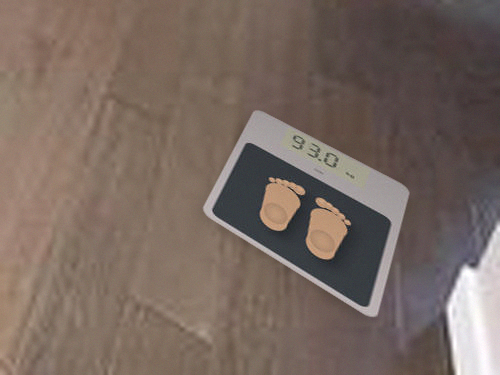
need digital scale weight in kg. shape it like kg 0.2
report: kg 93.0
